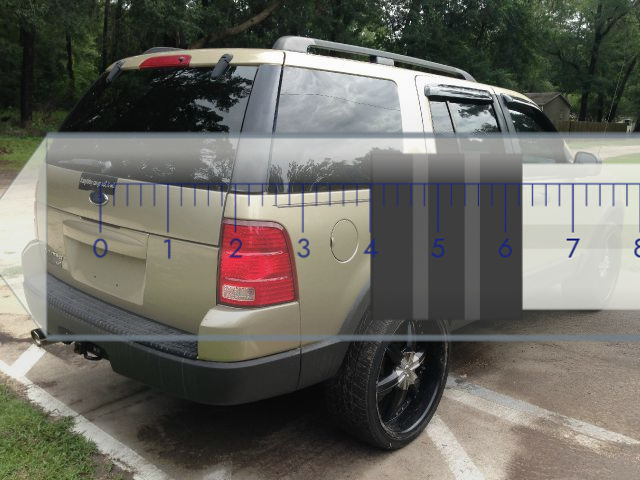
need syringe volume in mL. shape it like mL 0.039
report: mL 4
